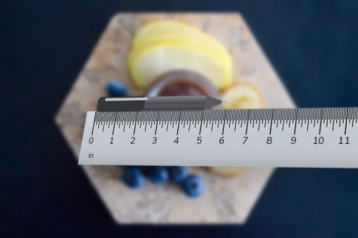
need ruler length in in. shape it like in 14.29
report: in 6
